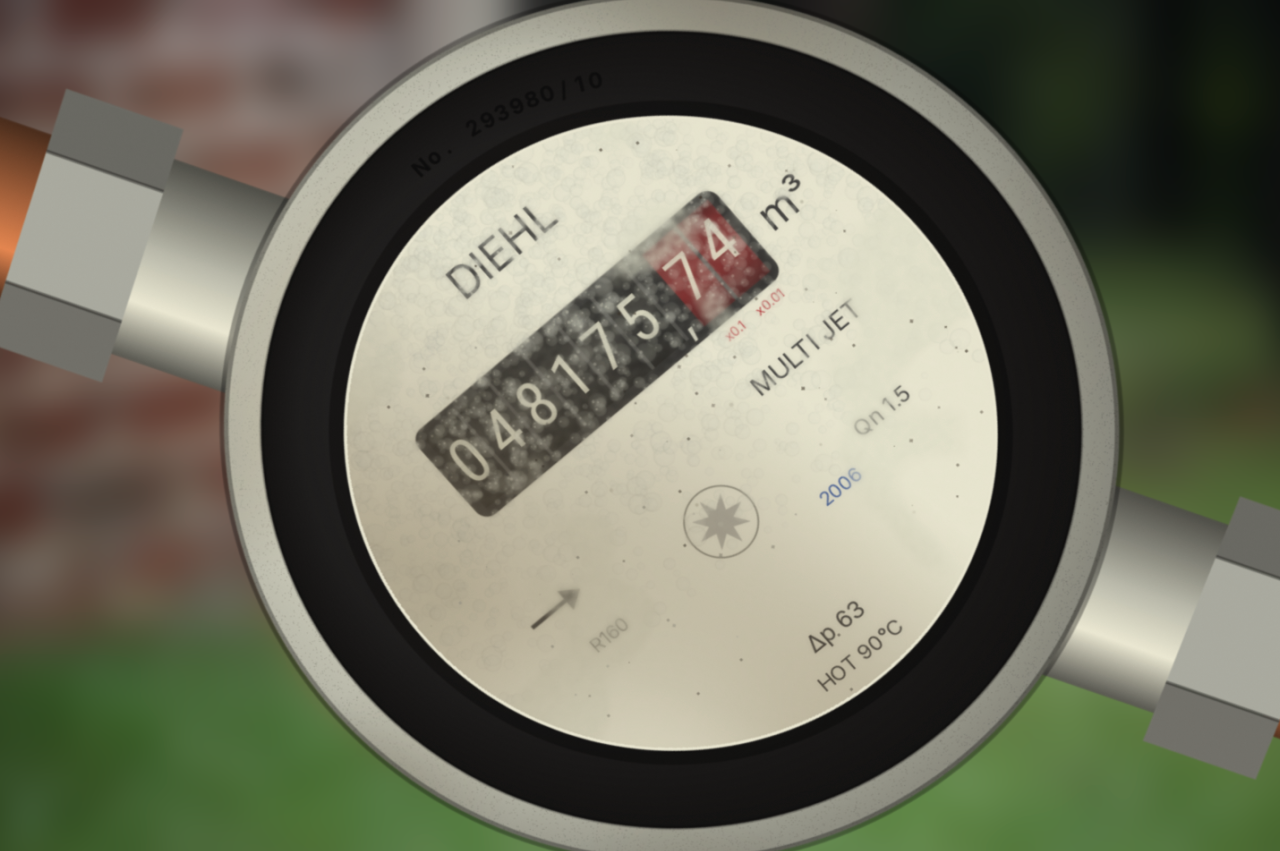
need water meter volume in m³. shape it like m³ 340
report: m³ 48175.74
